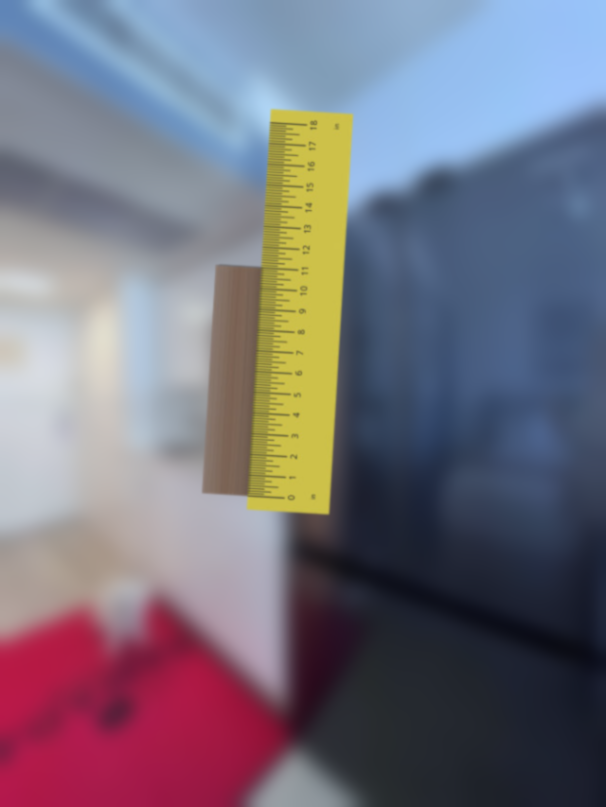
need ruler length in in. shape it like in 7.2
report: in 11
